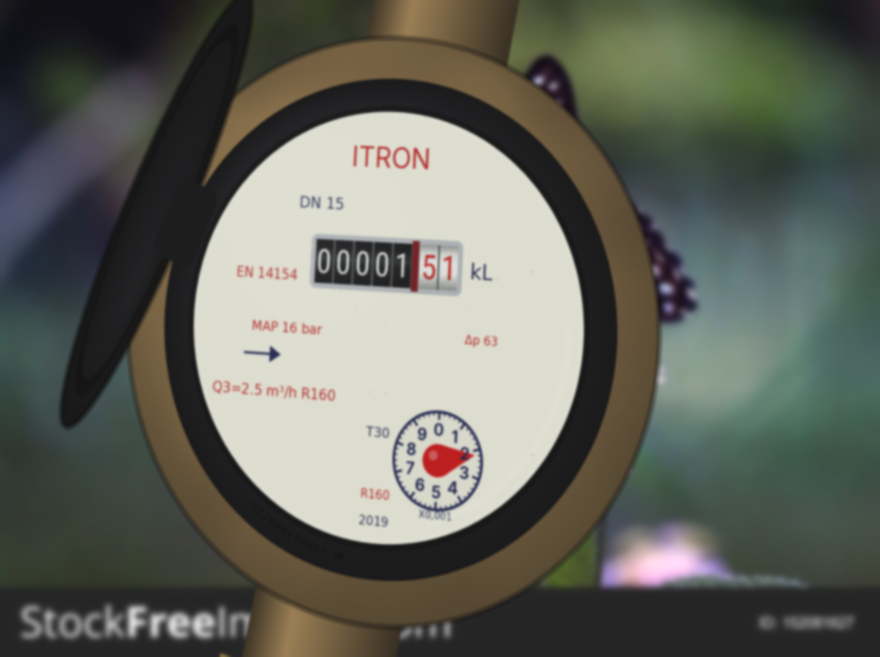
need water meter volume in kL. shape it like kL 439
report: kL 1.512
